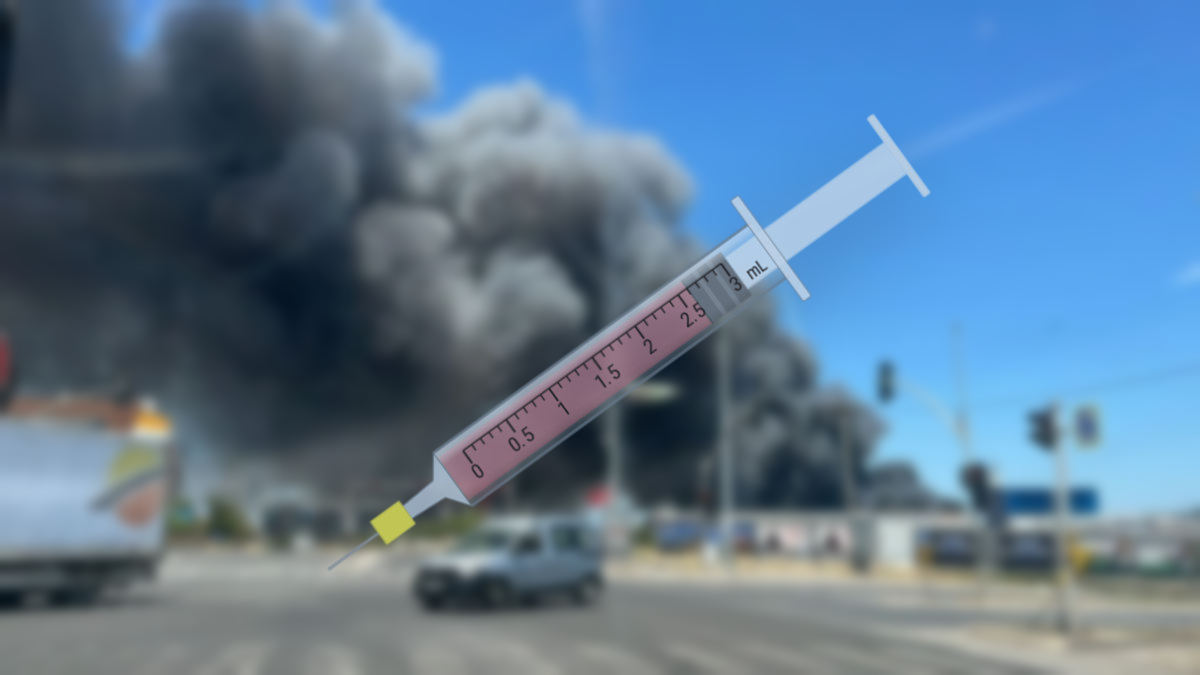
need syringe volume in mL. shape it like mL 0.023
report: mL 2.6
